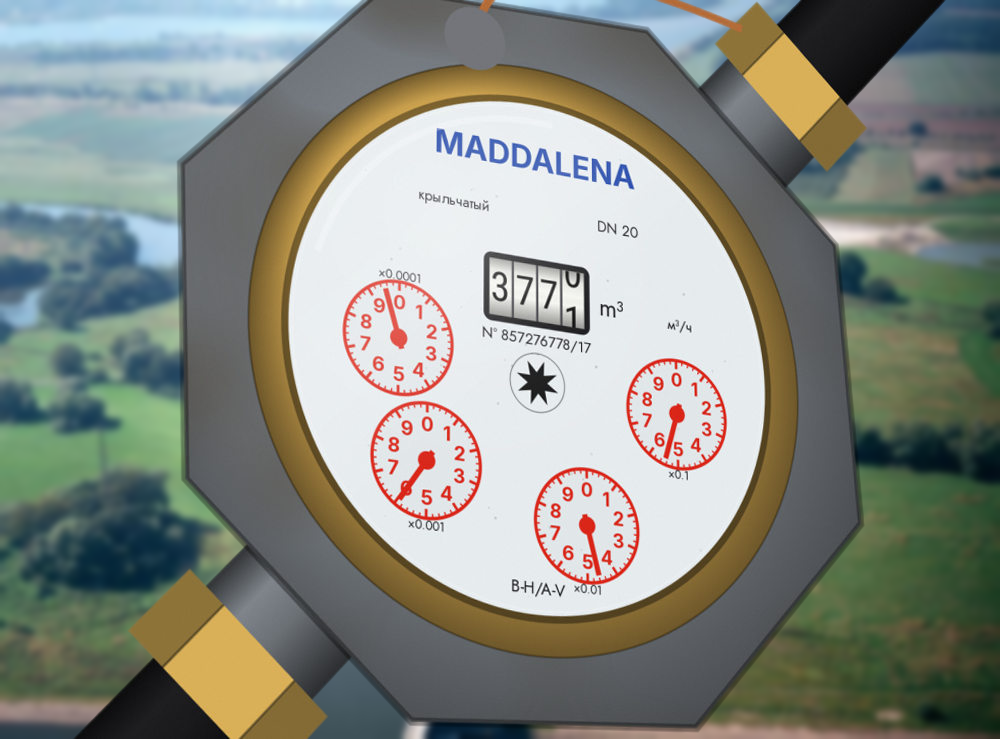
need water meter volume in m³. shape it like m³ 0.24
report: m³ 3770.5459
